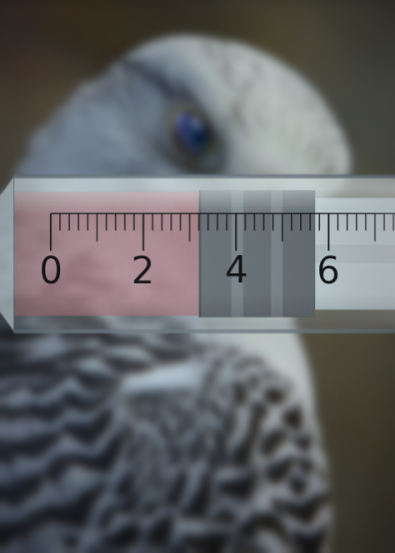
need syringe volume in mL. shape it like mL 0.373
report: mL 3.2
